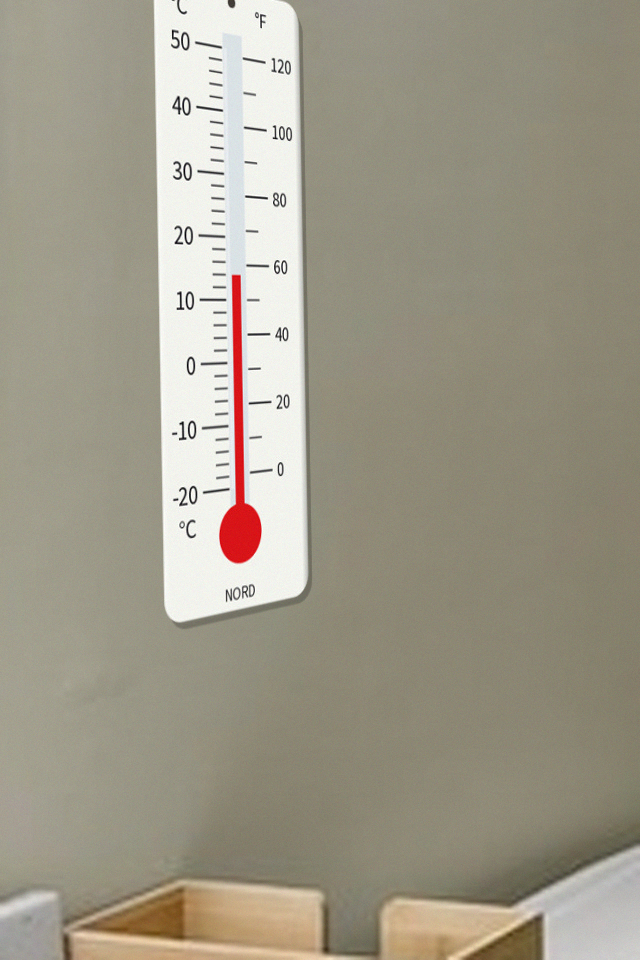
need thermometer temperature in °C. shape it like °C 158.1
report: °C 14
